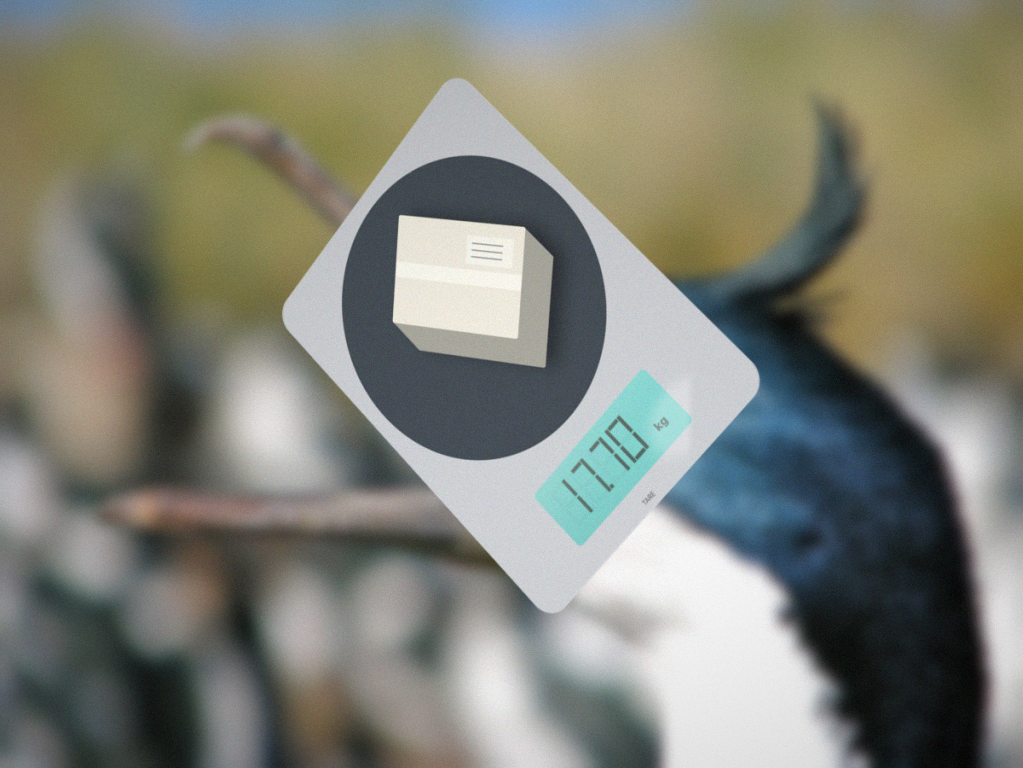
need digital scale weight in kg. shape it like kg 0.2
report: kg 17.70
